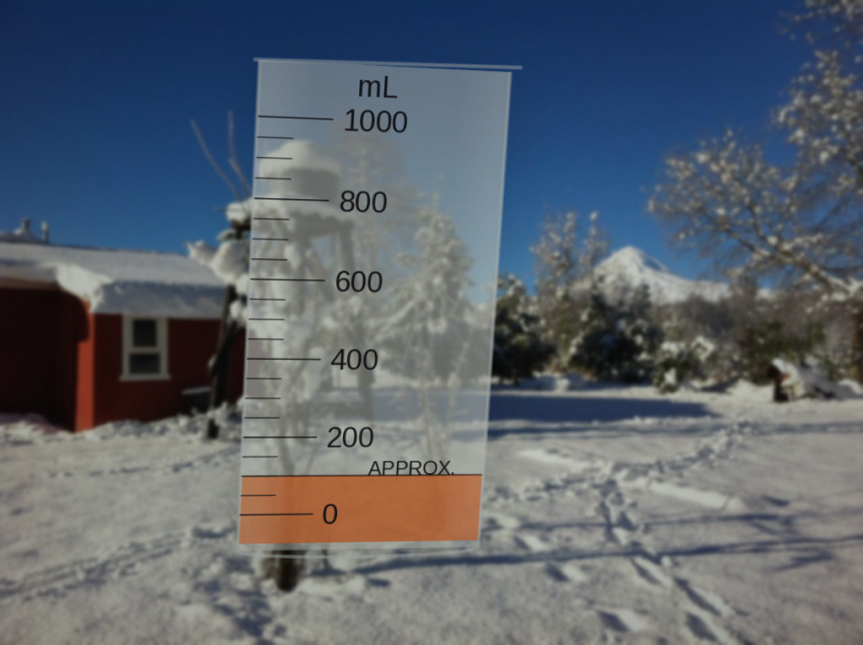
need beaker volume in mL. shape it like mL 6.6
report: mL 100
